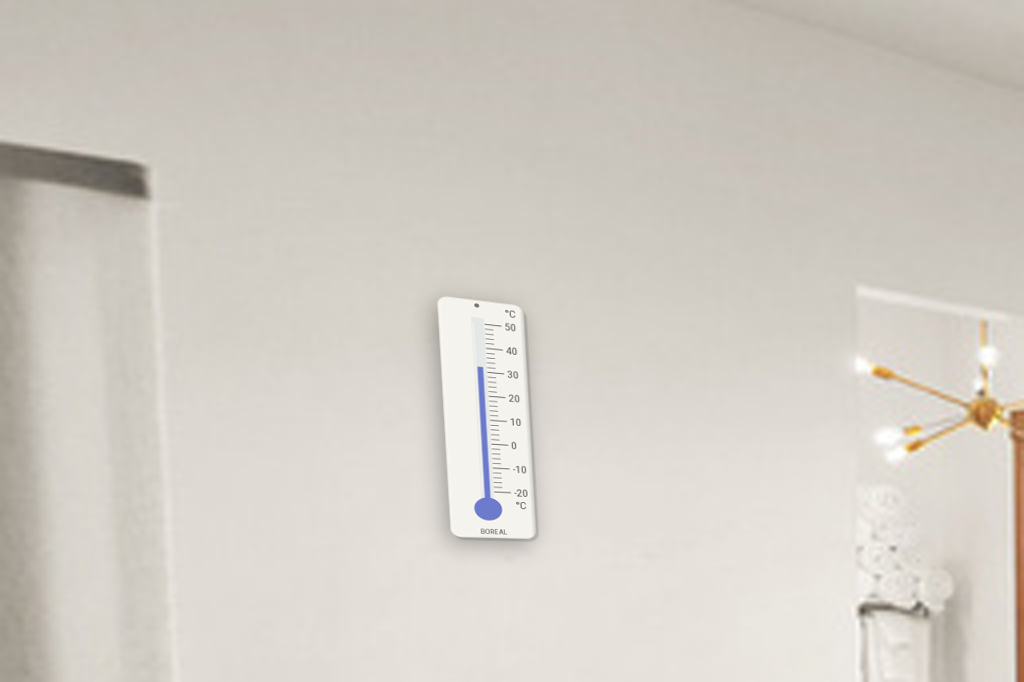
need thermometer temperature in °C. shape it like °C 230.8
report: °C 32
